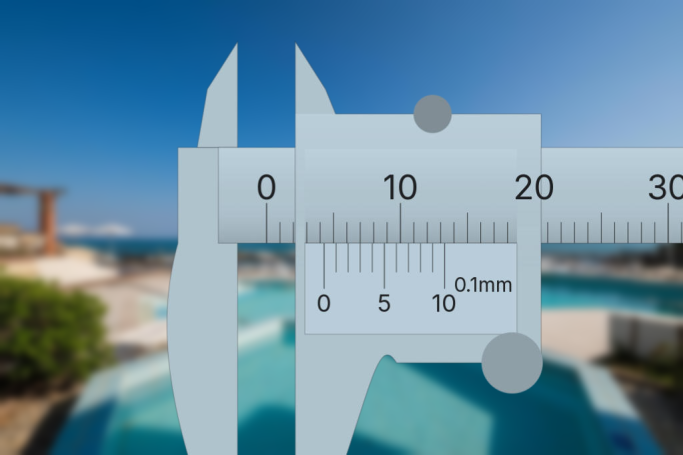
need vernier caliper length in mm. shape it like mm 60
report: mm 4.3
